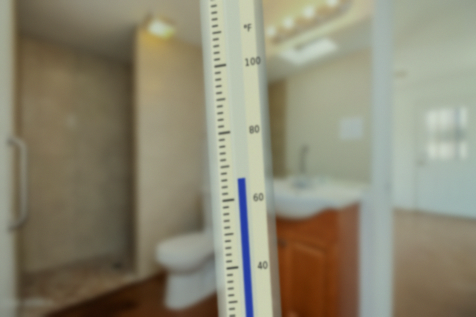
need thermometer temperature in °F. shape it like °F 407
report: °F 66
